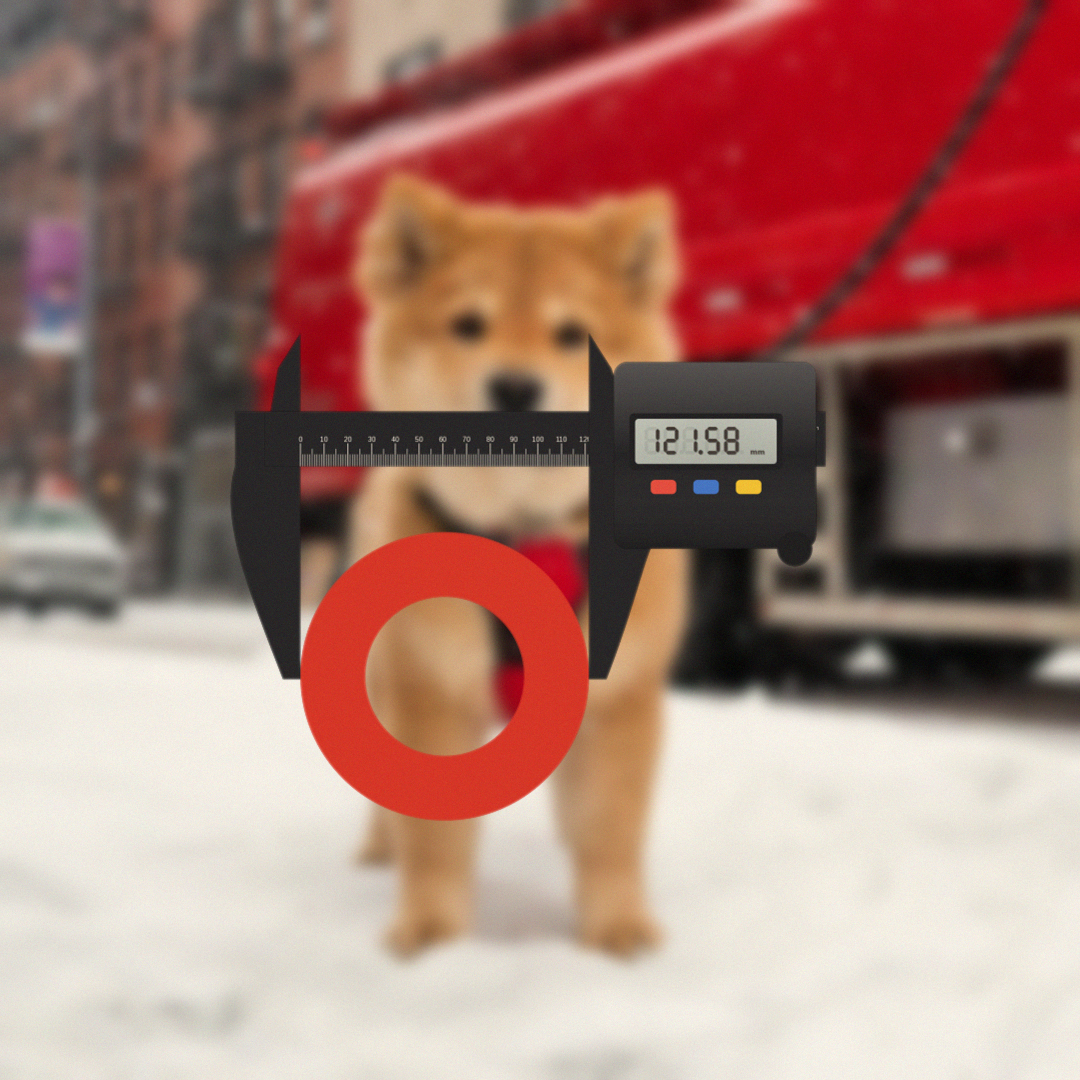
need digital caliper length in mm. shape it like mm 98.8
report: mm 121.58
